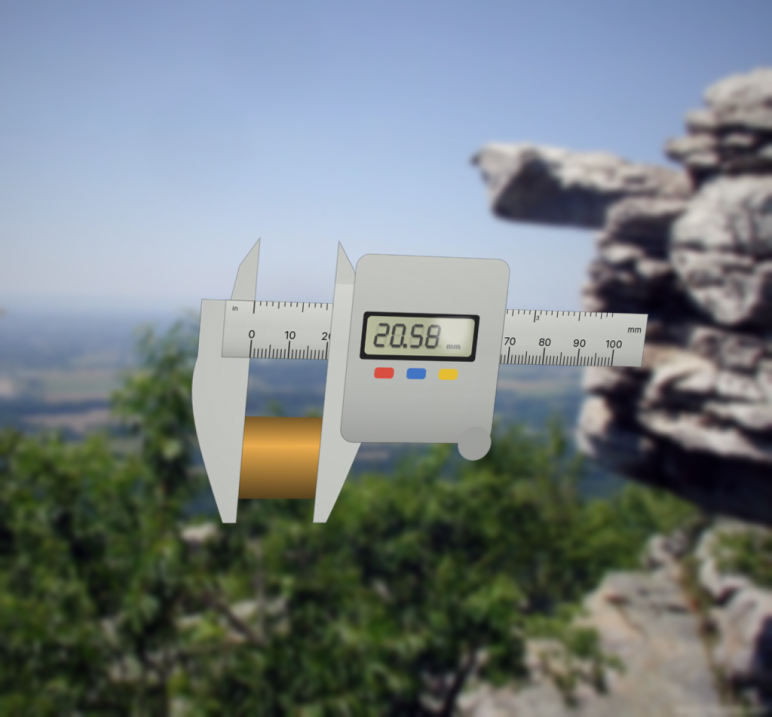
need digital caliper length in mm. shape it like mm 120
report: mm 20.58
